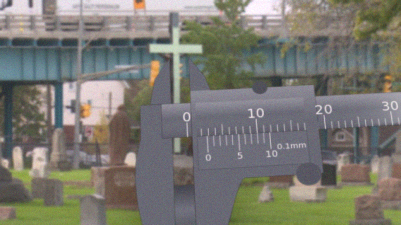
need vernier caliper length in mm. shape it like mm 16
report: mm 2.8
